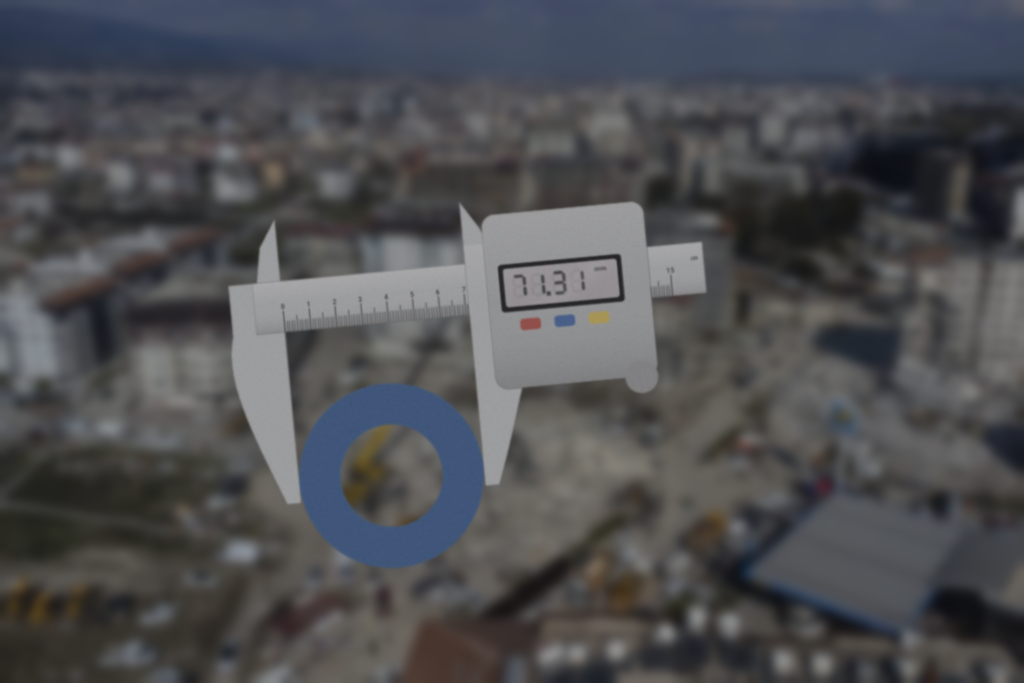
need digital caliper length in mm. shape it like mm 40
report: mm 71.31
